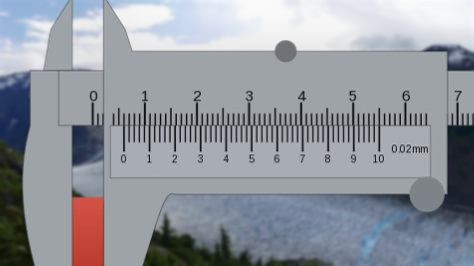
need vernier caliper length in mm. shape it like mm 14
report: mm 6.0
